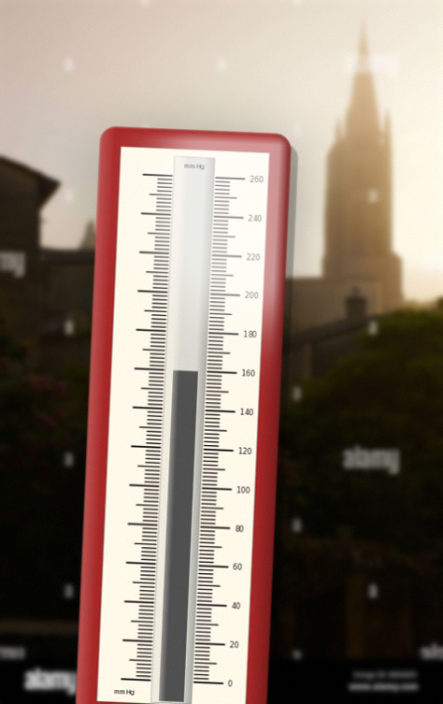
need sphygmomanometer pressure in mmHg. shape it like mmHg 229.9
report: mmHg 160
